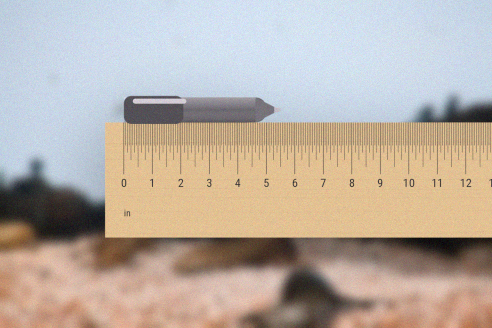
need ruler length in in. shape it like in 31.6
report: in 5.5
